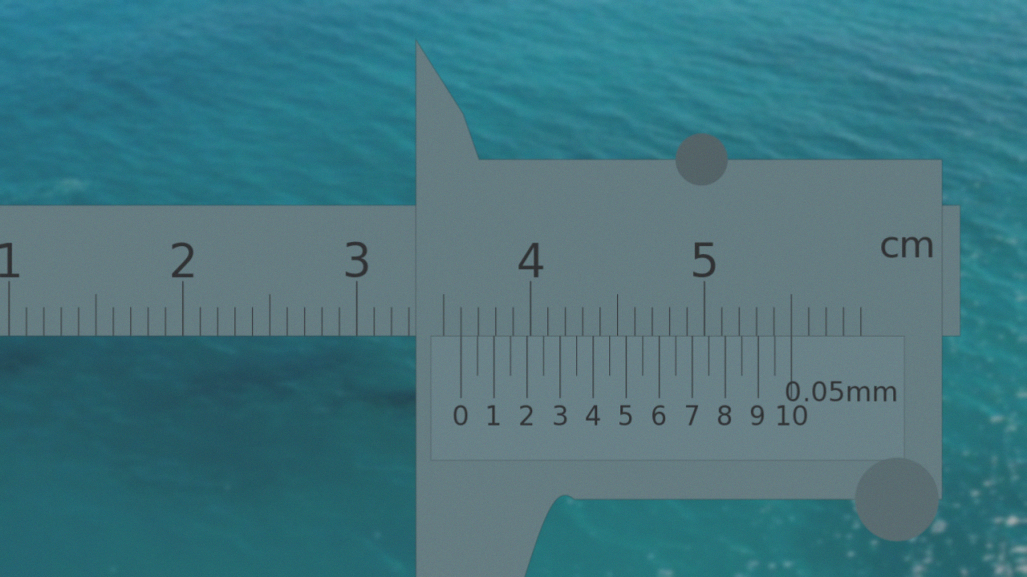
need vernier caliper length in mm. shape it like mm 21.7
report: mm 36.0
